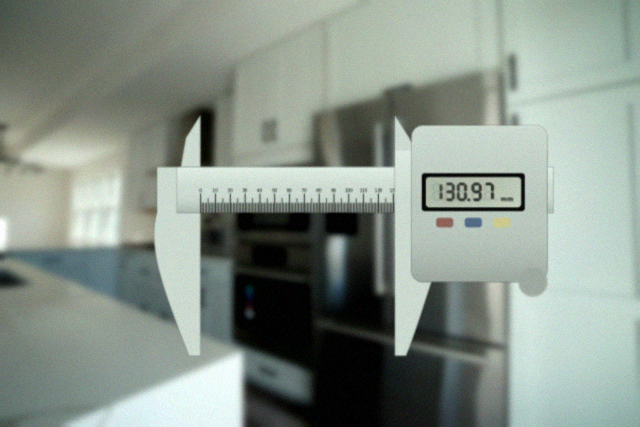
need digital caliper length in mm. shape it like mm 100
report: mm 130.97
